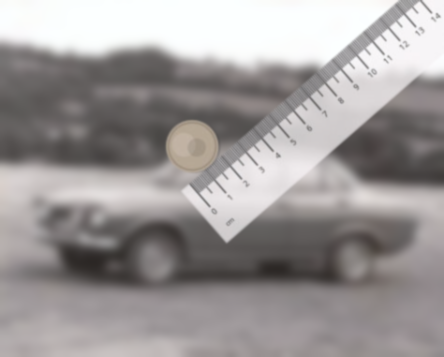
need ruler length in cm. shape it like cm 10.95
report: cm 2.5
